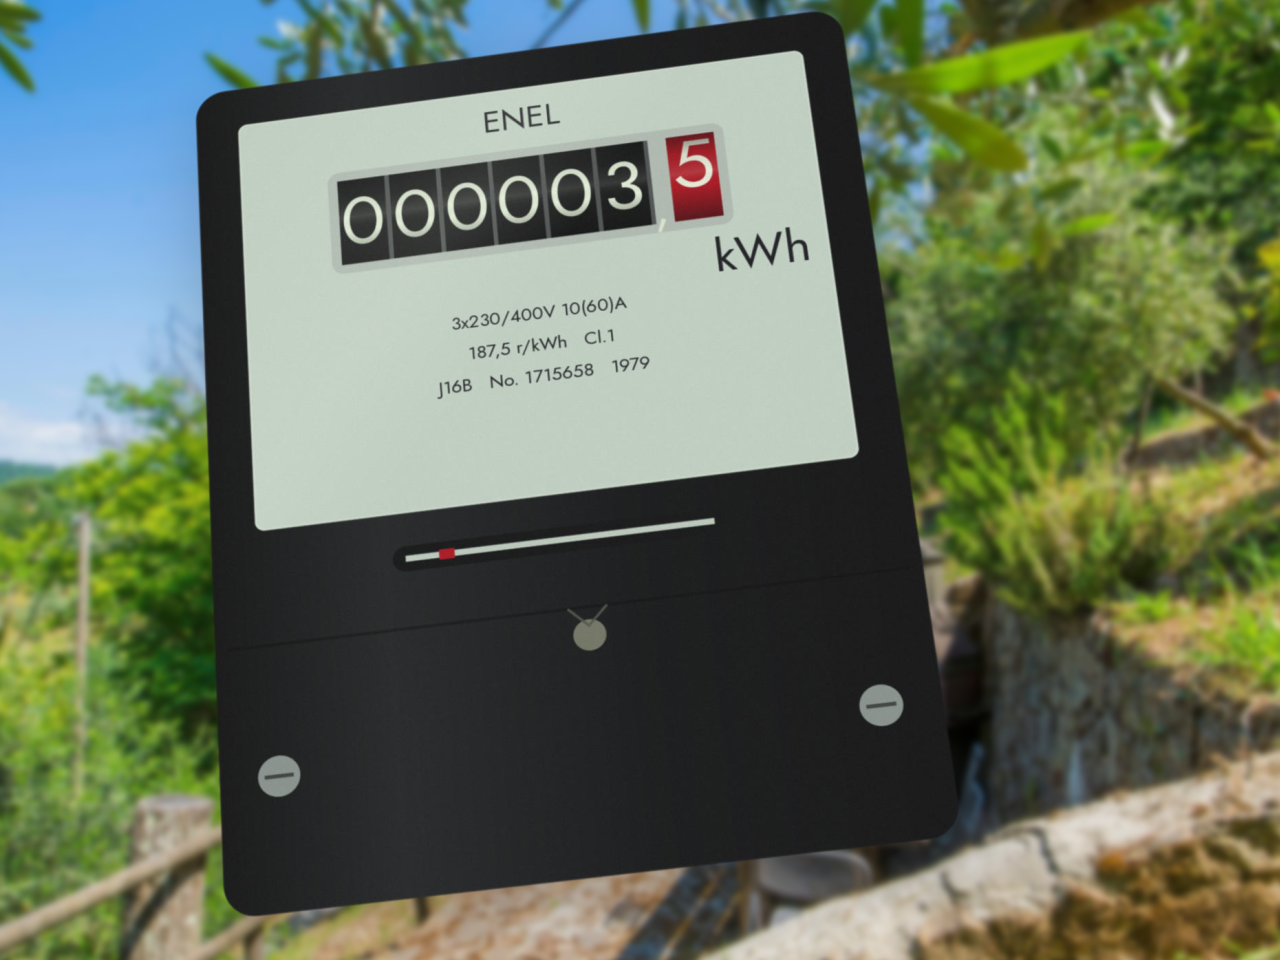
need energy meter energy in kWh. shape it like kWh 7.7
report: kWh 3.5
